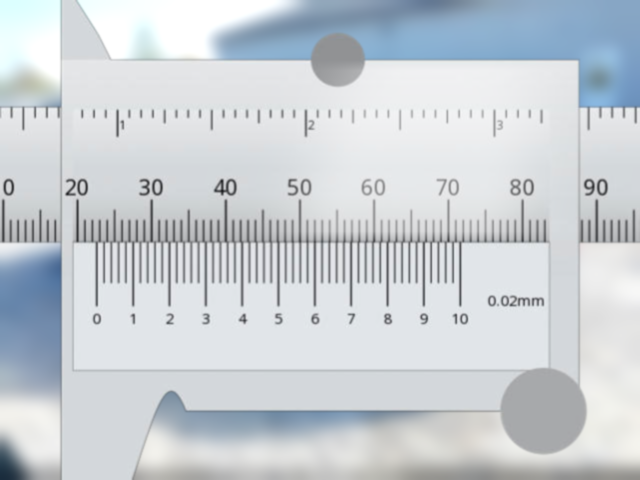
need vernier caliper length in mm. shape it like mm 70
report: mm 22.6
